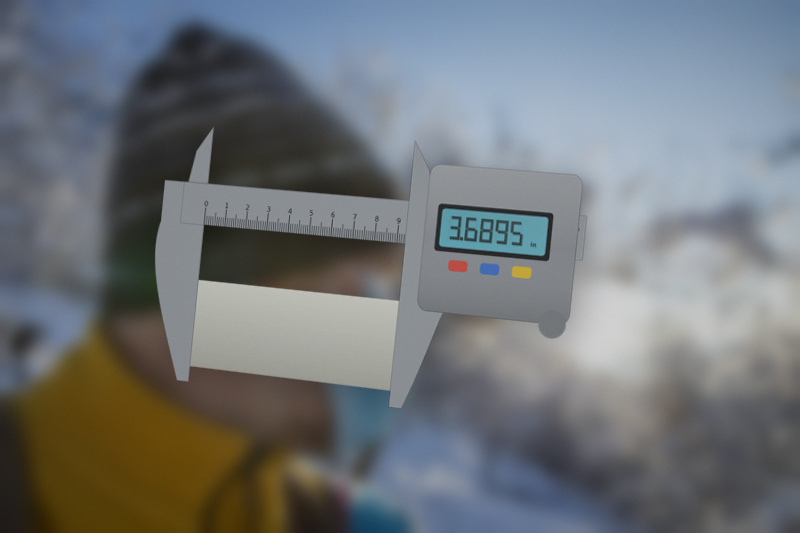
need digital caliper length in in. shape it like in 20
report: in 3.6895
